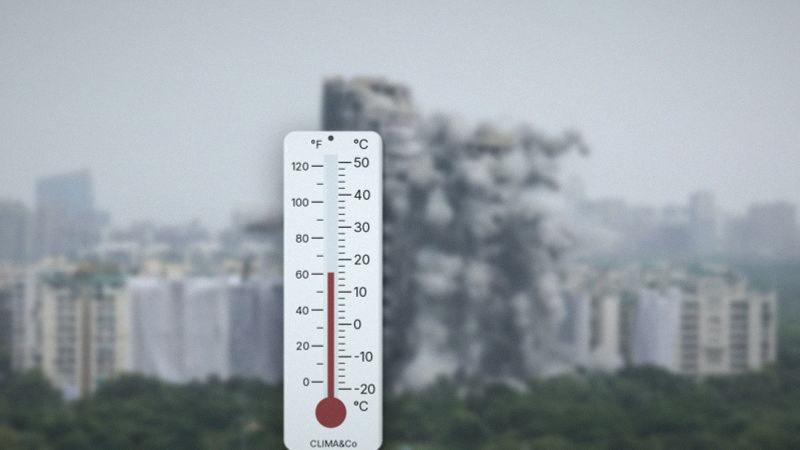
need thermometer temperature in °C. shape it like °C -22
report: °C 16
